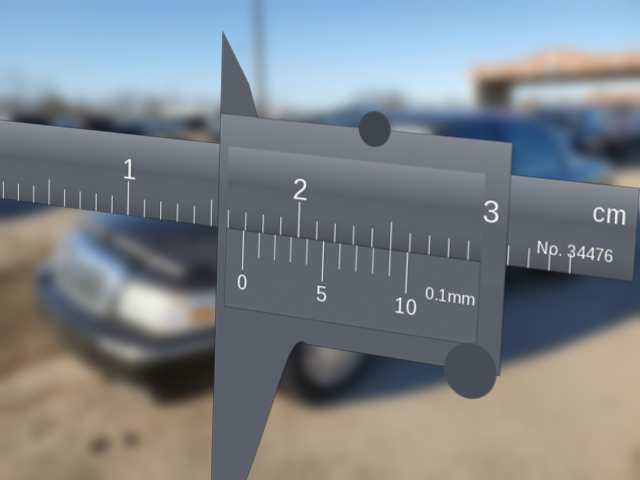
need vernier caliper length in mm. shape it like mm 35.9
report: mm 16.9
